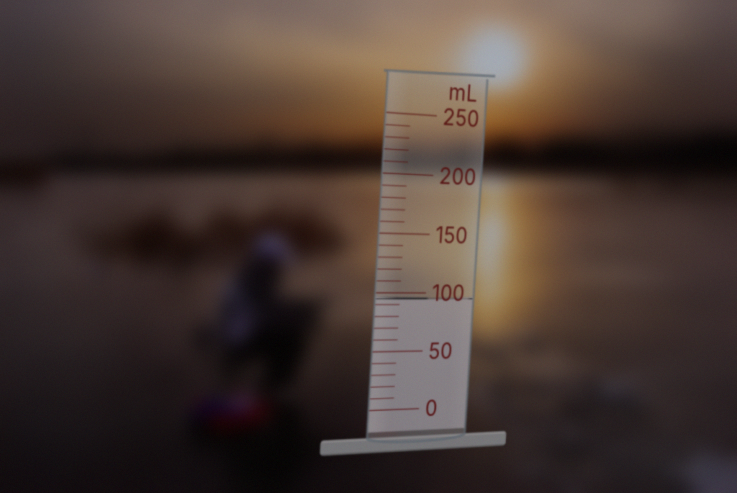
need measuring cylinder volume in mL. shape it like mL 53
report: mL 95
